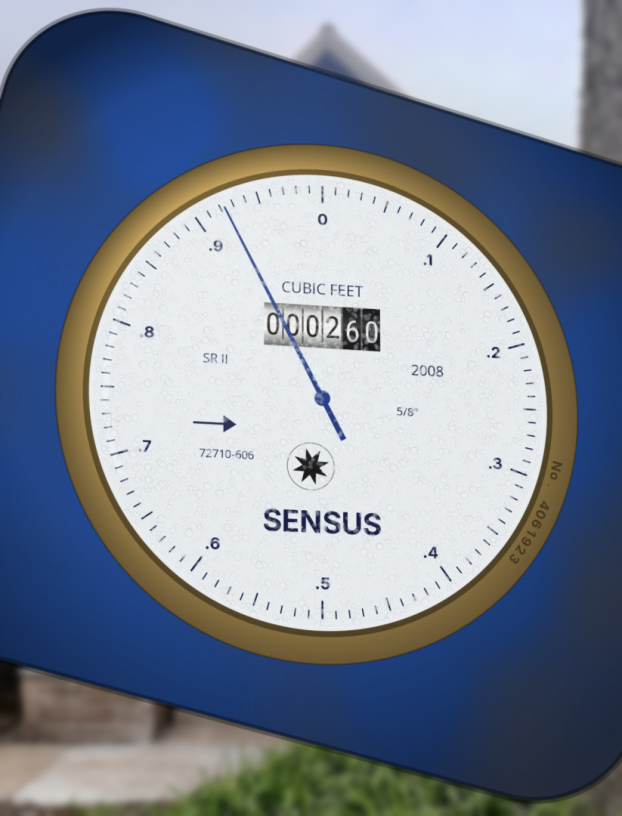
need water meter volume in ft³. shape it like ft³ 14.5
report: ft³ 259.92
